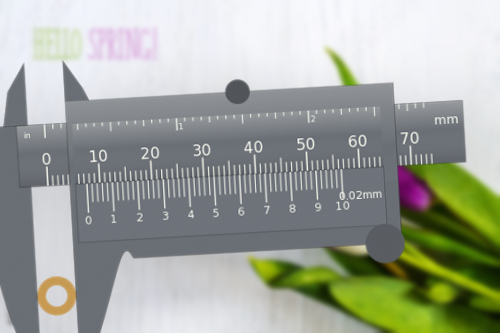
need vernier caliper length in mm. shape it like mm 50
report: mm 7.5
